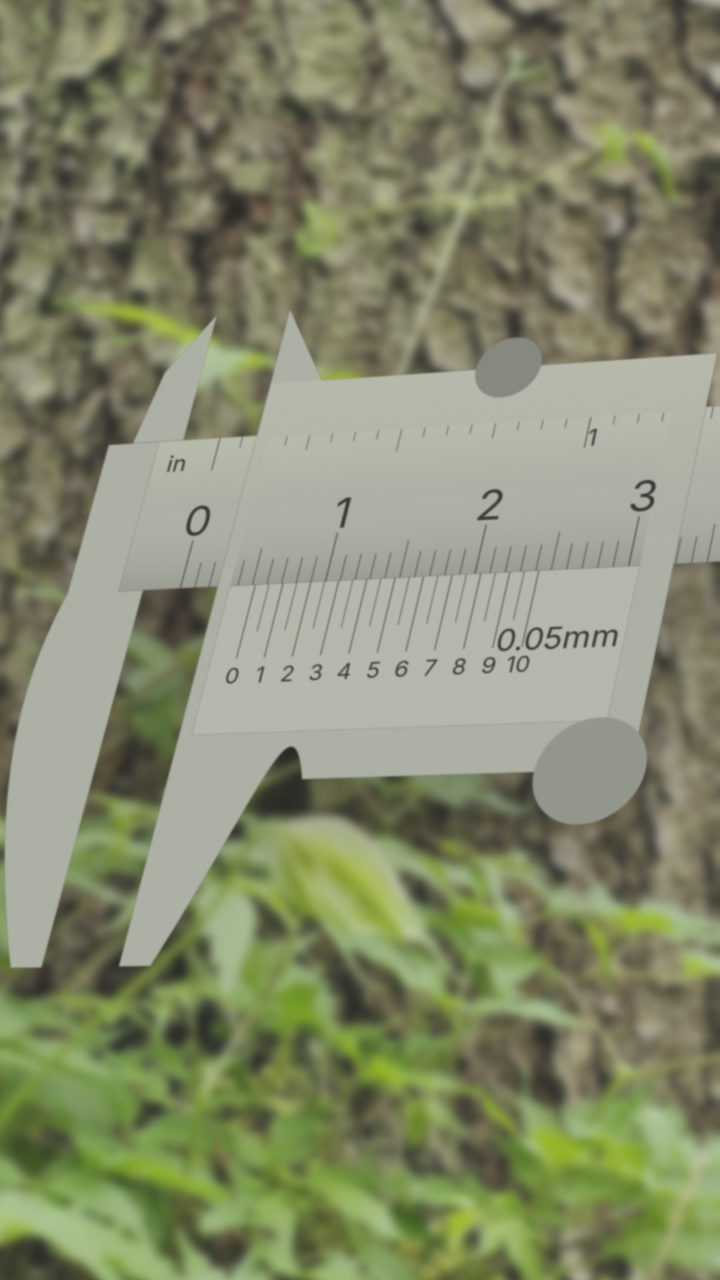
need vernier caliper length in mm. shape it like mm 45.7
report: mm 5.2
